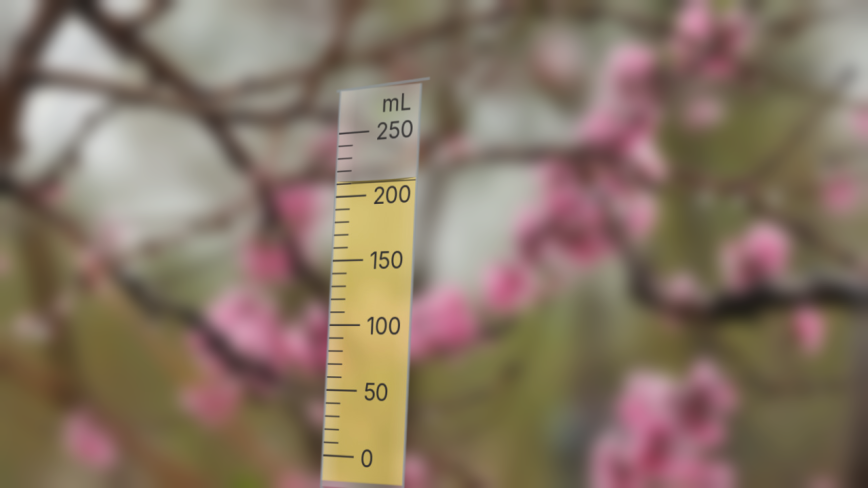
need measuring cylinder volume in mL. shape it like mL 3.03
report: mL 210
